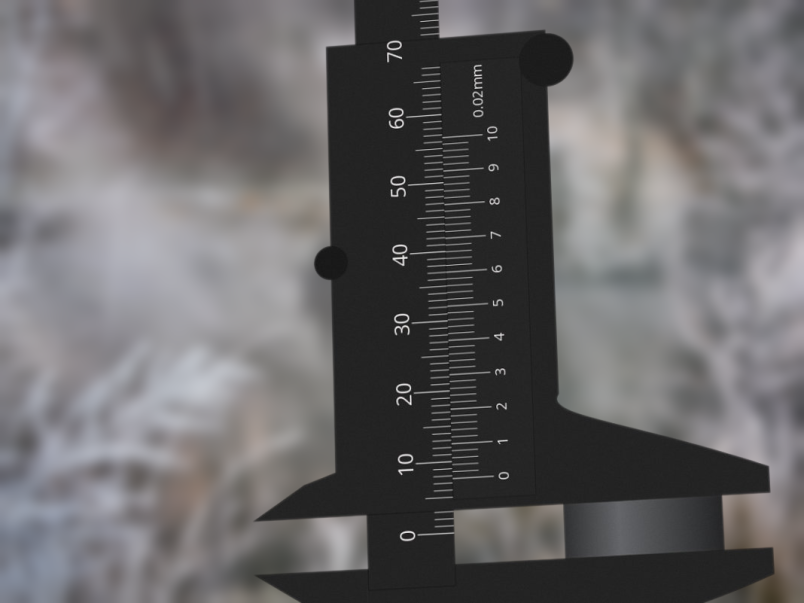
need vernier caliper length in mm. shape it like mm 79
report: mm 7.6
